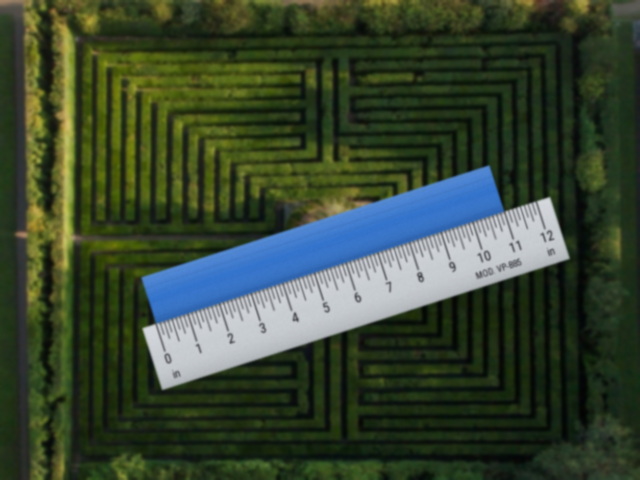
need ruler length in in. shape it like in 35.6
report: in 11
